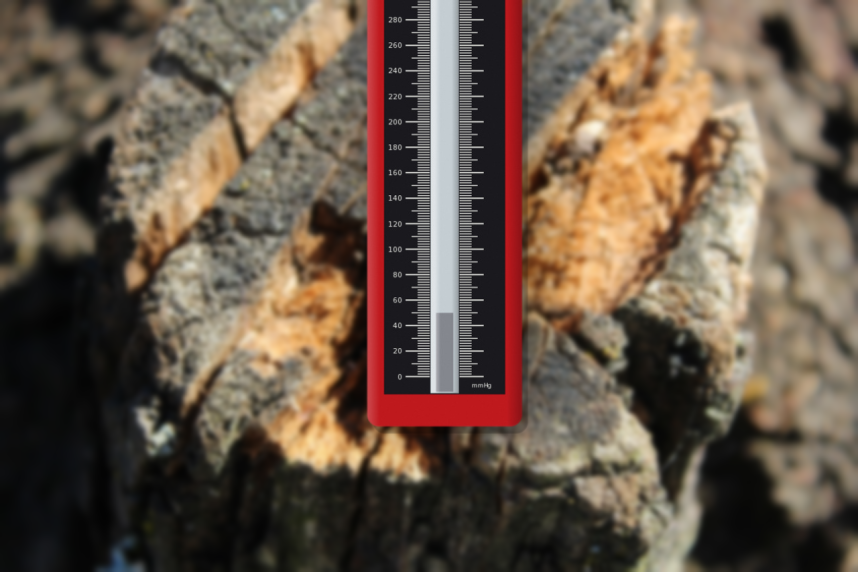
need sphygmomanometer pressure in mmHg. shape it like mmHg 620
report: mmHg 50
